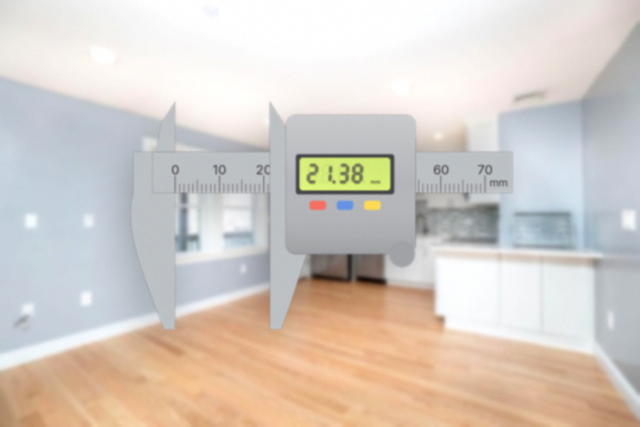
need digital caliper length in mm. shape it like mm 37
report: mm 21.38
